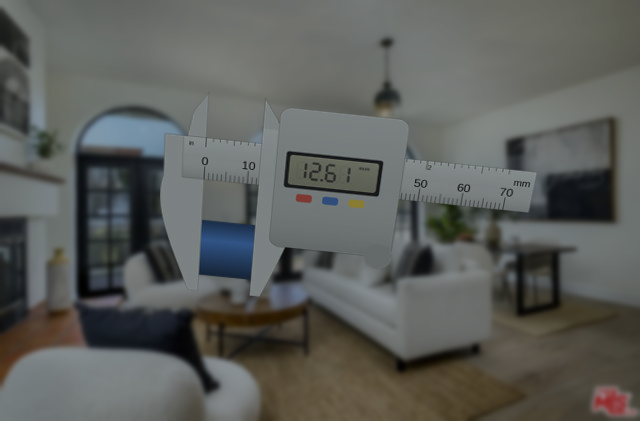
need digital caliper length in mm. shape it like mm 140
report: mm 12.61
